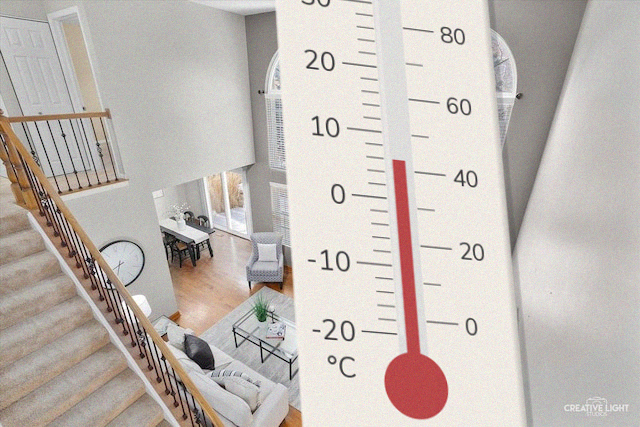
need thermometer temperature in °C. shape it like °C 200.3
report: °C 6
